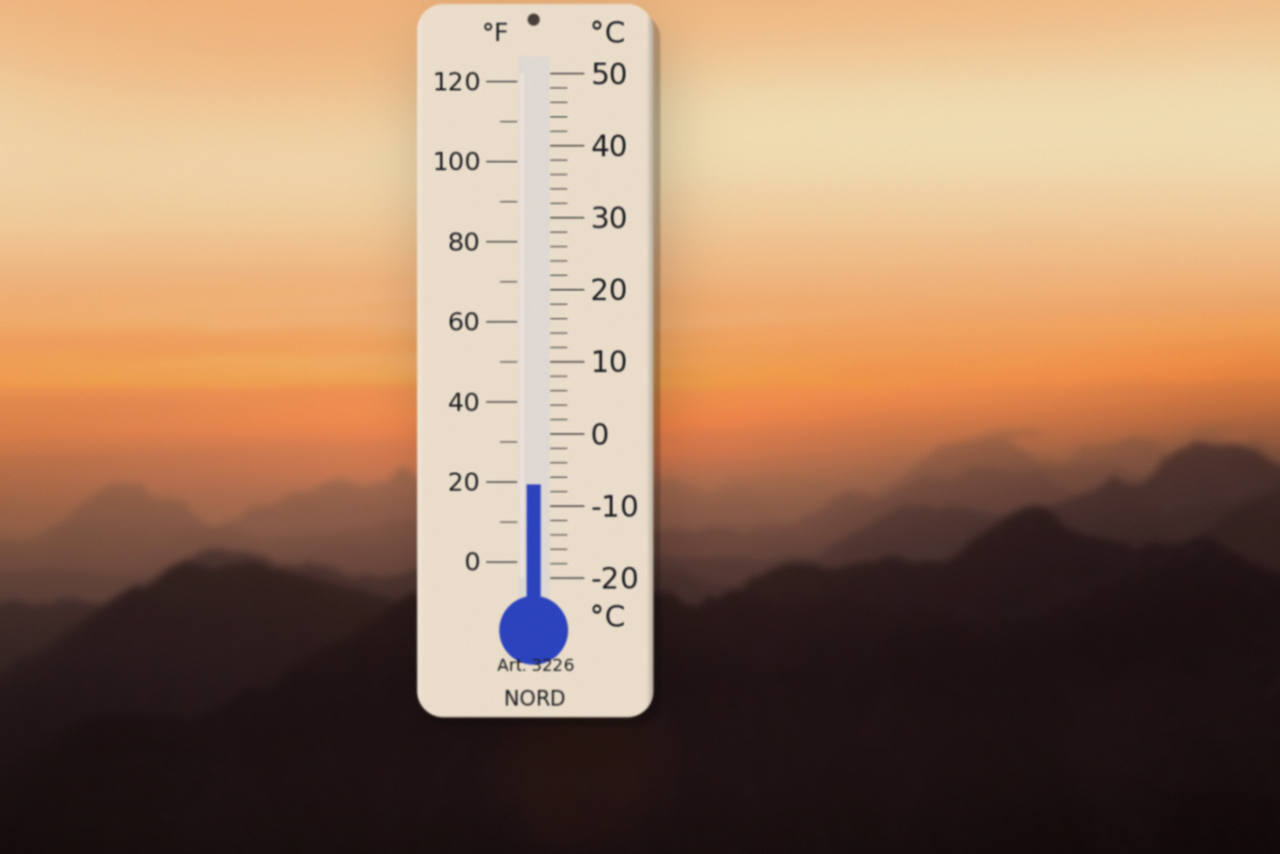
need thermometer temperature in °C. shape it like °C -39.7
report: °C -7
